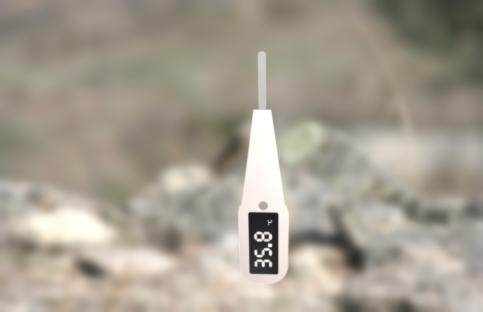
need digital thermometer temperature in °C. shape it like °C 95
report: °C 35.8
